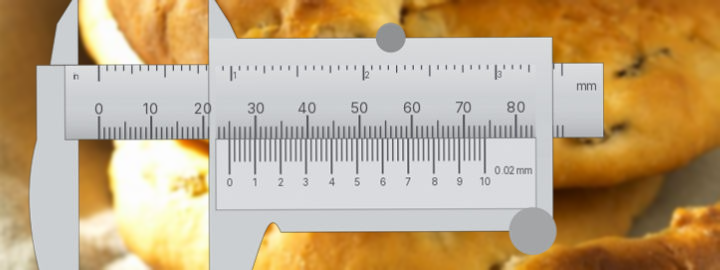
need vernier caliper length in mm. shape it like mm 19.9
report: mm 25.0
